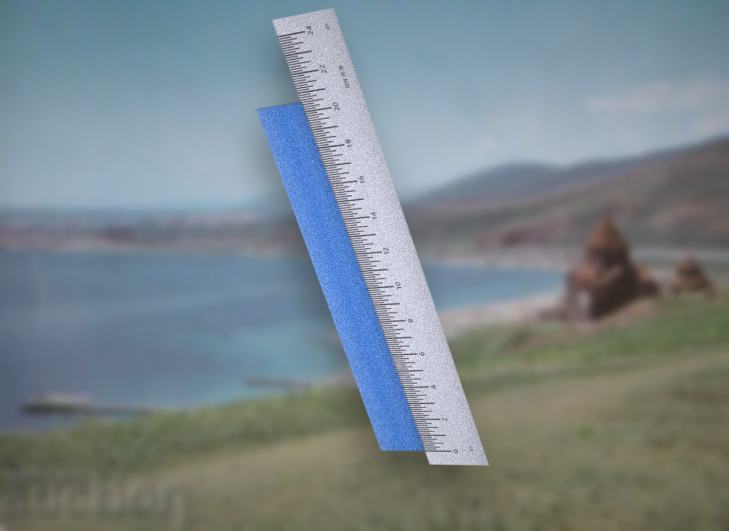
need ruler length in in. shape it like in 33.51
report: in 20.5
